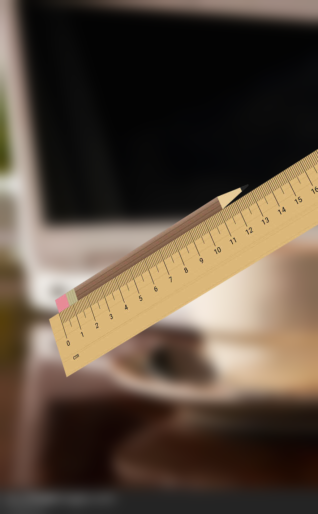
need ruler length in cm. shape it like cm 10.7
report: cm 13
